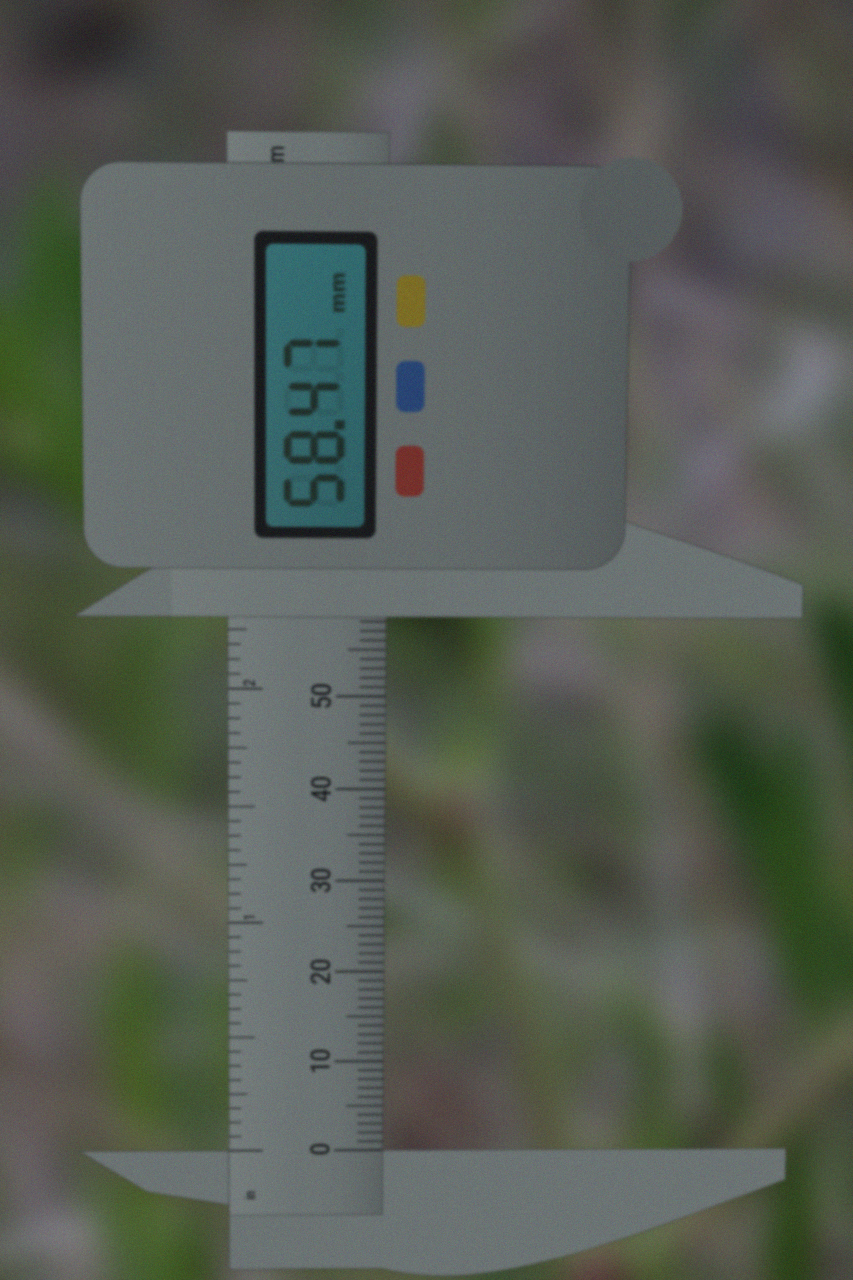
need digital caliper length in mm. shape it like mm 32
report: mm 58.47
